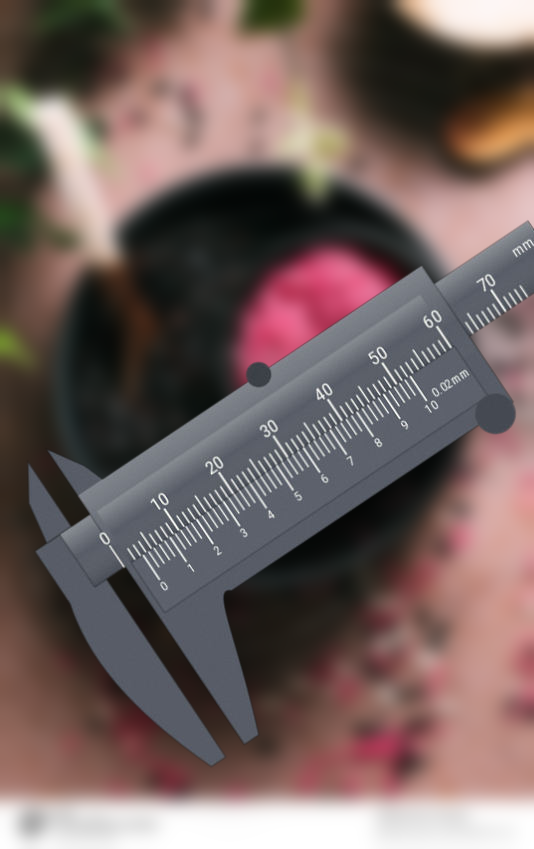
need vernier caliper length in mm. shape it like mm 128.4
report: mm 3.4
